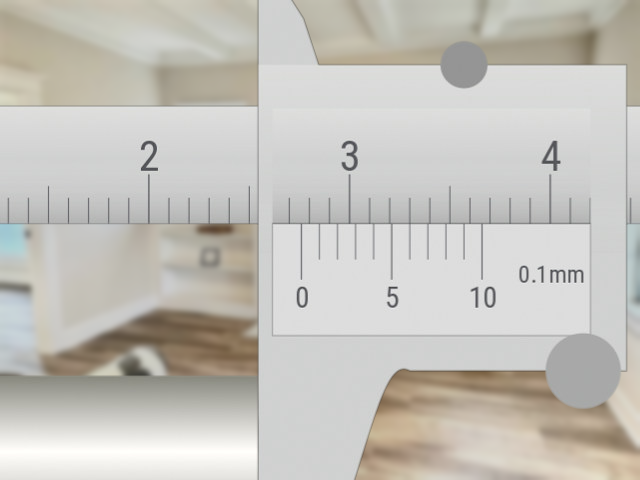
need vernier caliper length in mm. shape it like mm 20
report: mm 27.6
